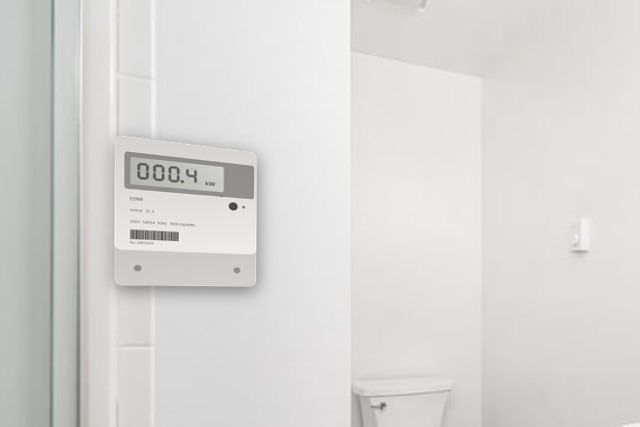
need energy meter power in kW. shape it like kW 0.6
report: kW 0.4
